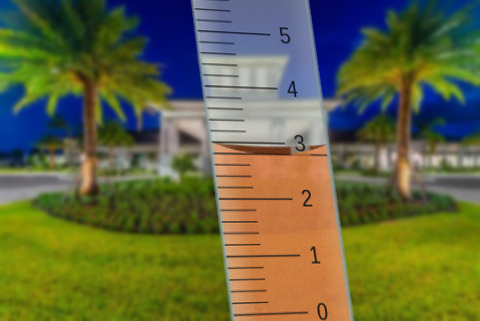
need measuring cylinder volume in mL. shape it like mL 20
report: mL 2.8
